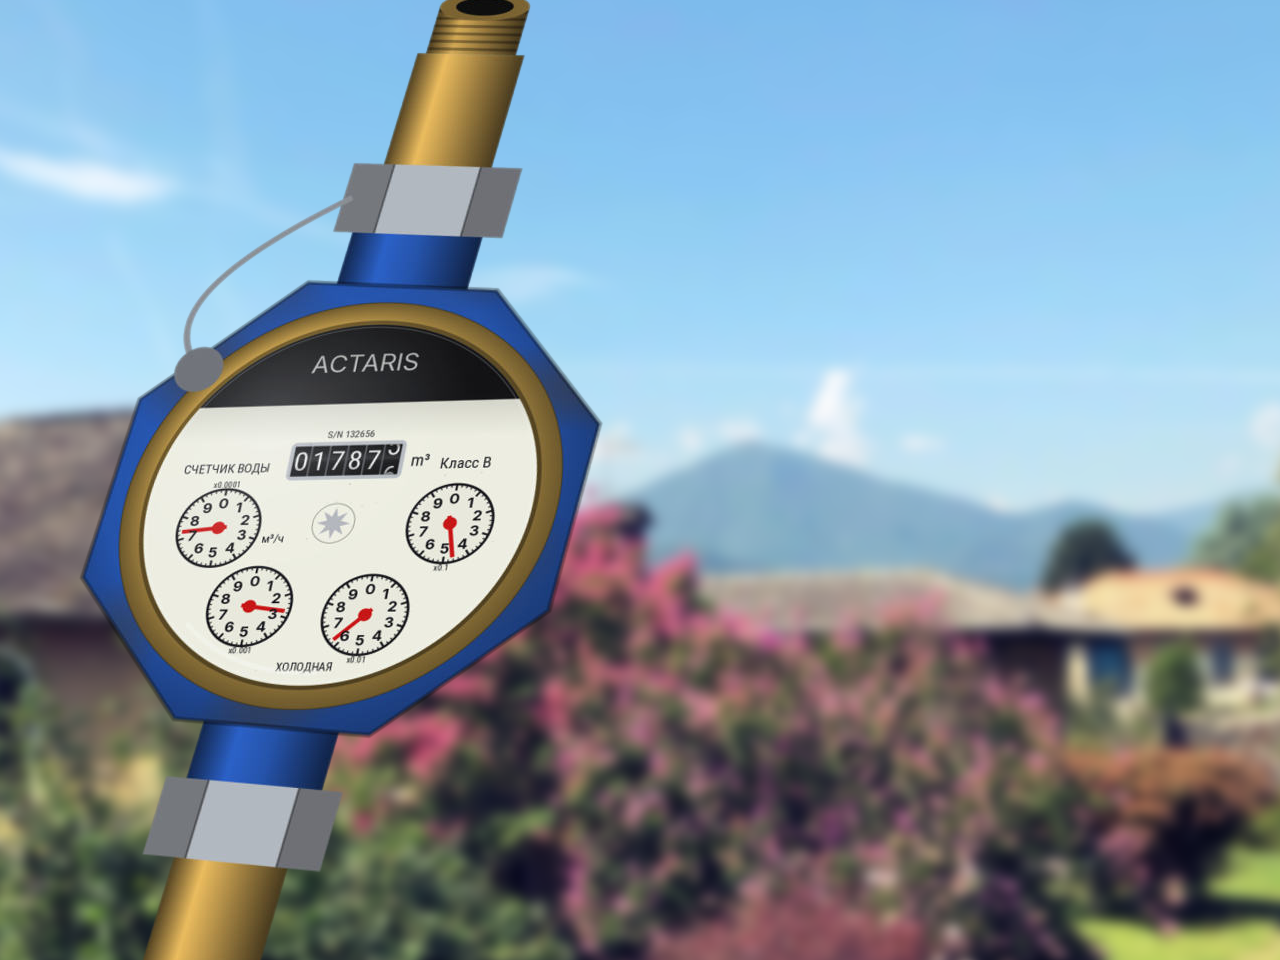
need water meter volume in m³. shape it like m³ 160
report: m³ 17875.4627
